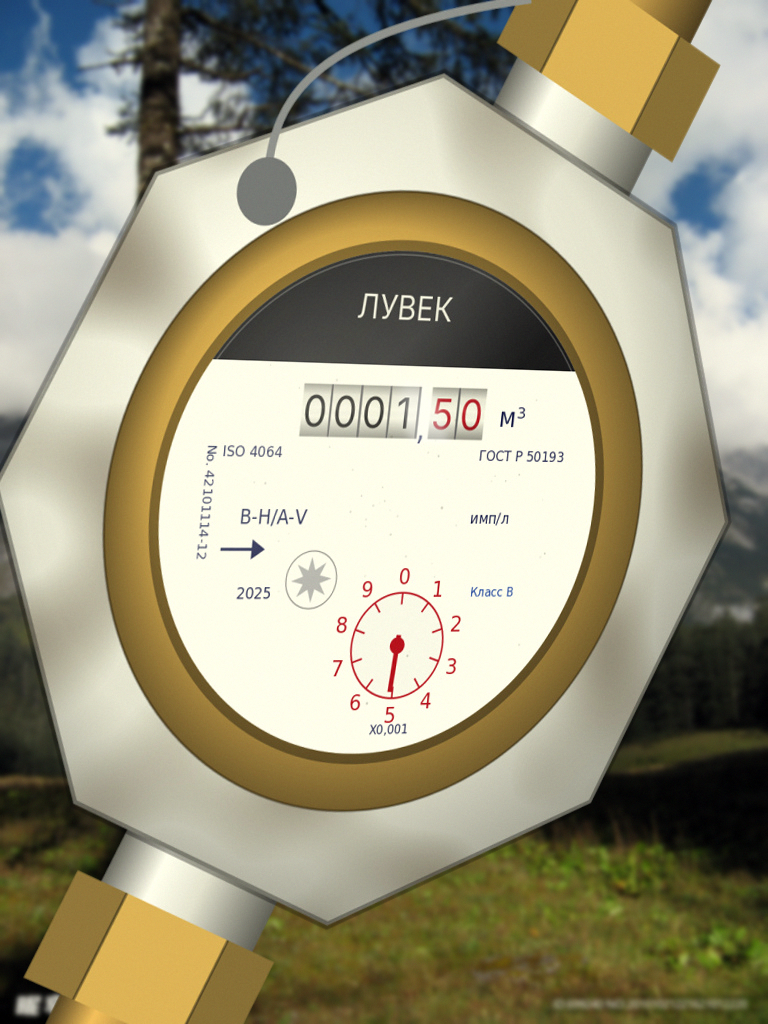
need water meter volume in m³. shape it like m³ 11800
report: m³ 1.505
